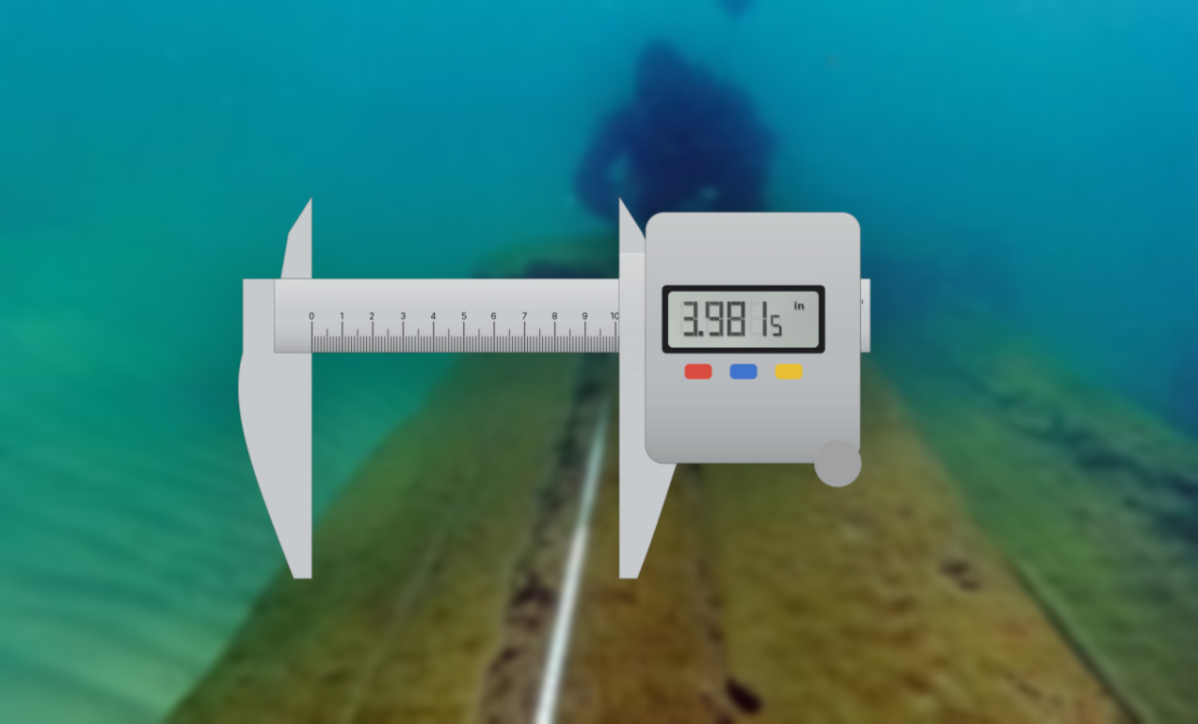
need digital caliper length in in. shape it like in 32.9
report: in 3.9815
